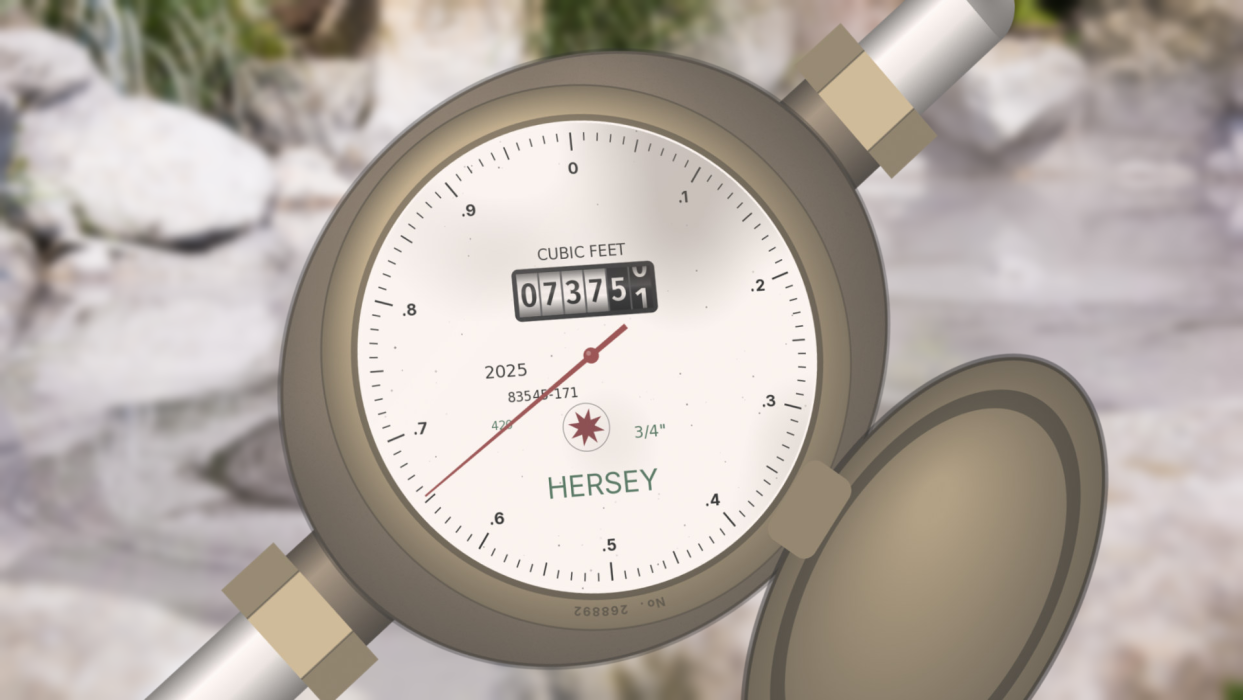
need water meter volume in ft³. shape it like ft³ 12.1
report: ft³ 73750.65
